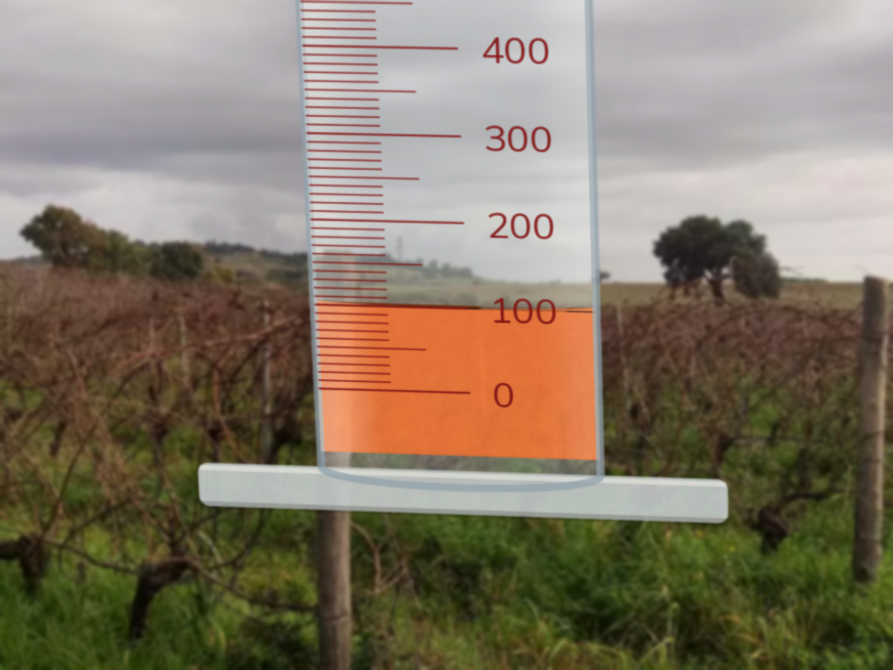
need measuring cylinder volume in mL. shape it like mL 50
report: mL 100
